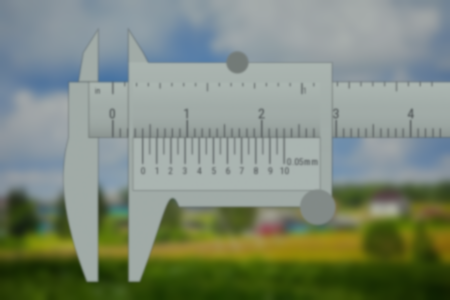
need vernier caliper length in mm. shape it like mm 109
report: mm 4.0
